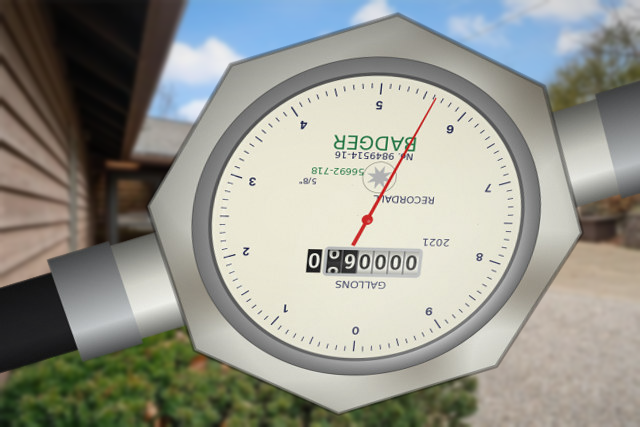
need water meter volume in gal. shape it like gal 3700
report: gal 685.6
